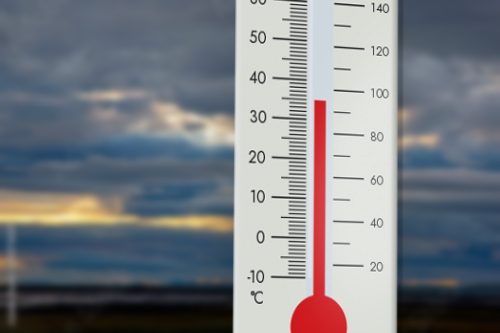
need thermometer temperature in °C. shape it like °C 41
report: °C 35
